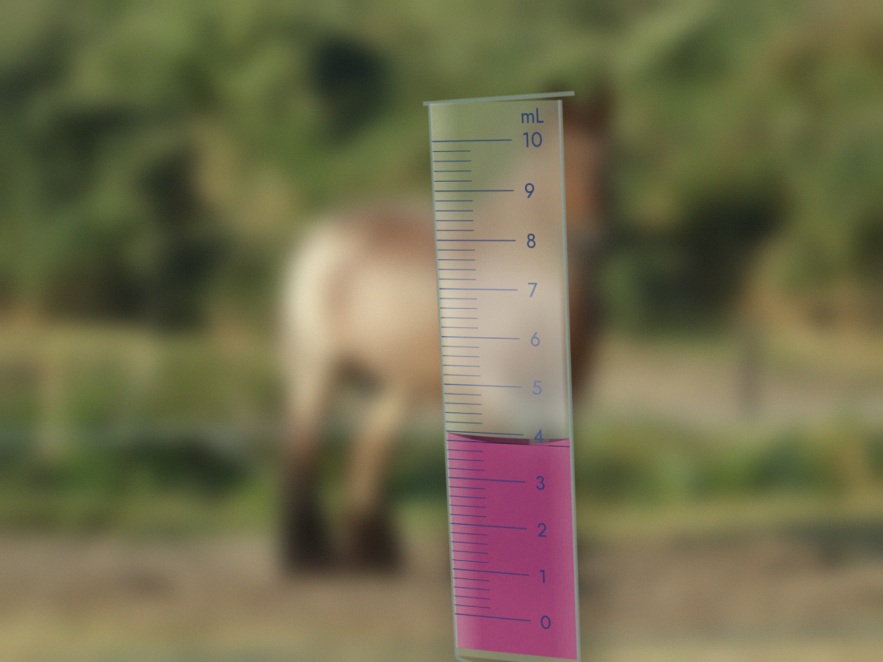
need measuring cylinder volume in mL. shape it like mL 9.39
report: mL 3.8
